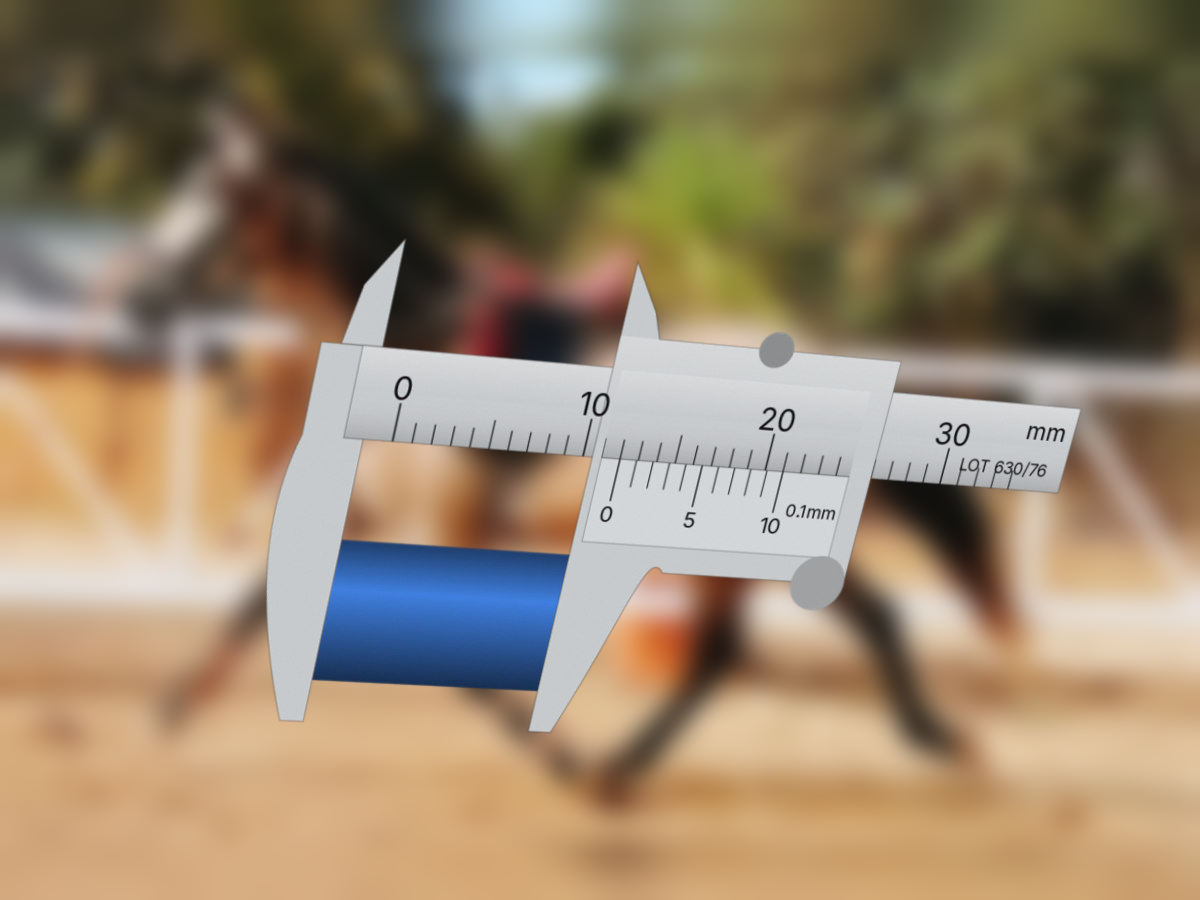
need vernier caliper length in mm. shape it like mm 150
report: mm 12.0
